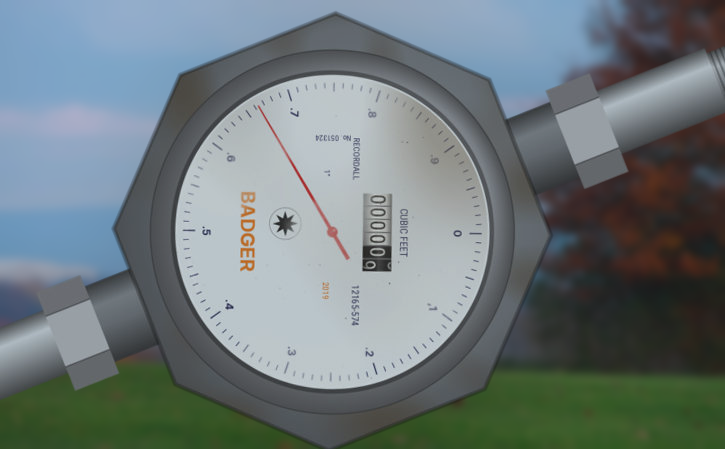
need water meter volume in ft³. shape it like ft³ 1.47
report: ft³ 8.66
